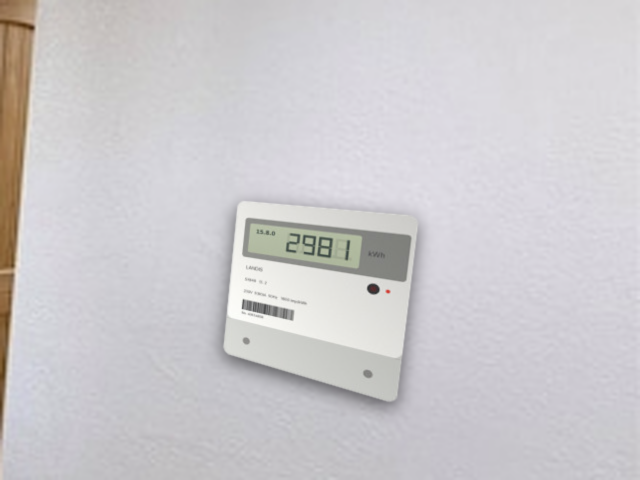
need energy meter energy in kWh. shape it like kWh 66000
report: kWh 2981
